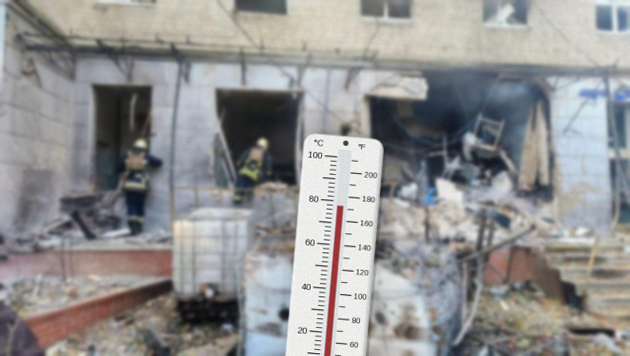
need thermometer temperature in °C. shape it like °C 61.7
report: °C 78
